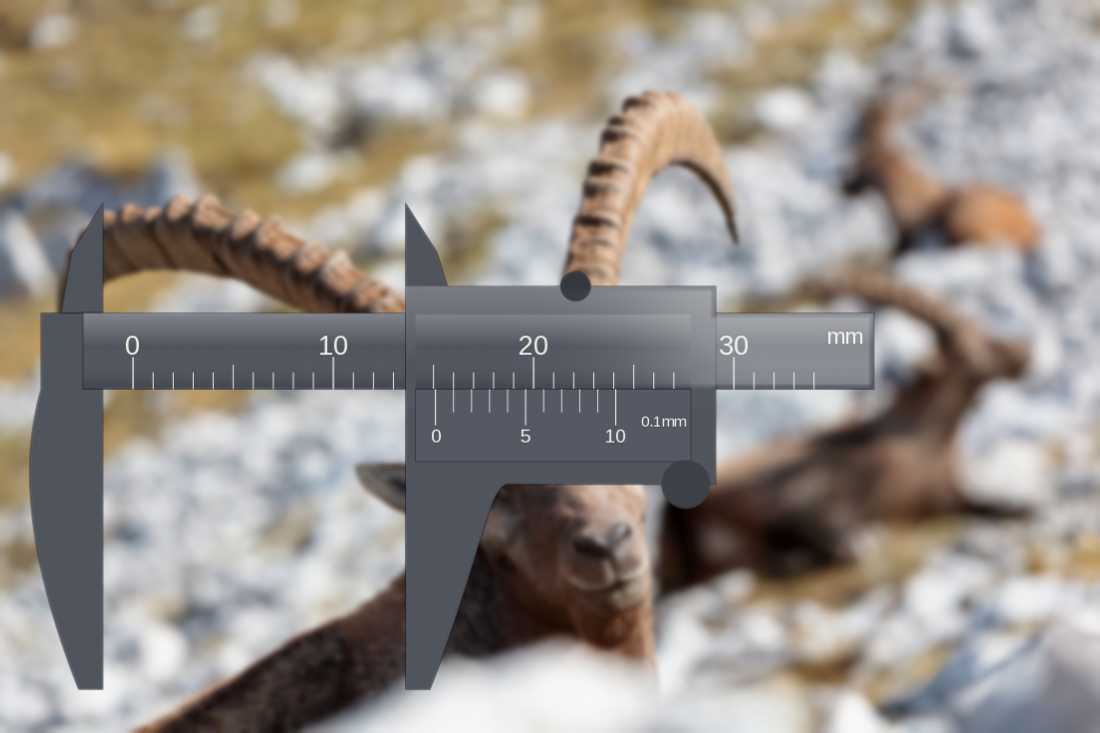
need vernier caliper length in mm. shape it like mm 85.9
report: mm 15.1
